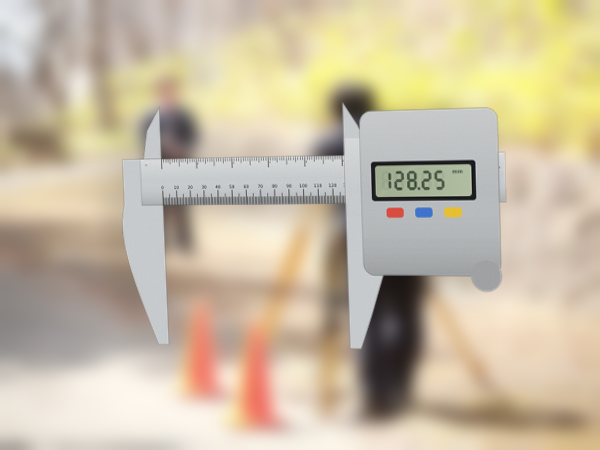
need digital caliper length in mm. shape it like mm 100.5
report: mm 128.25
